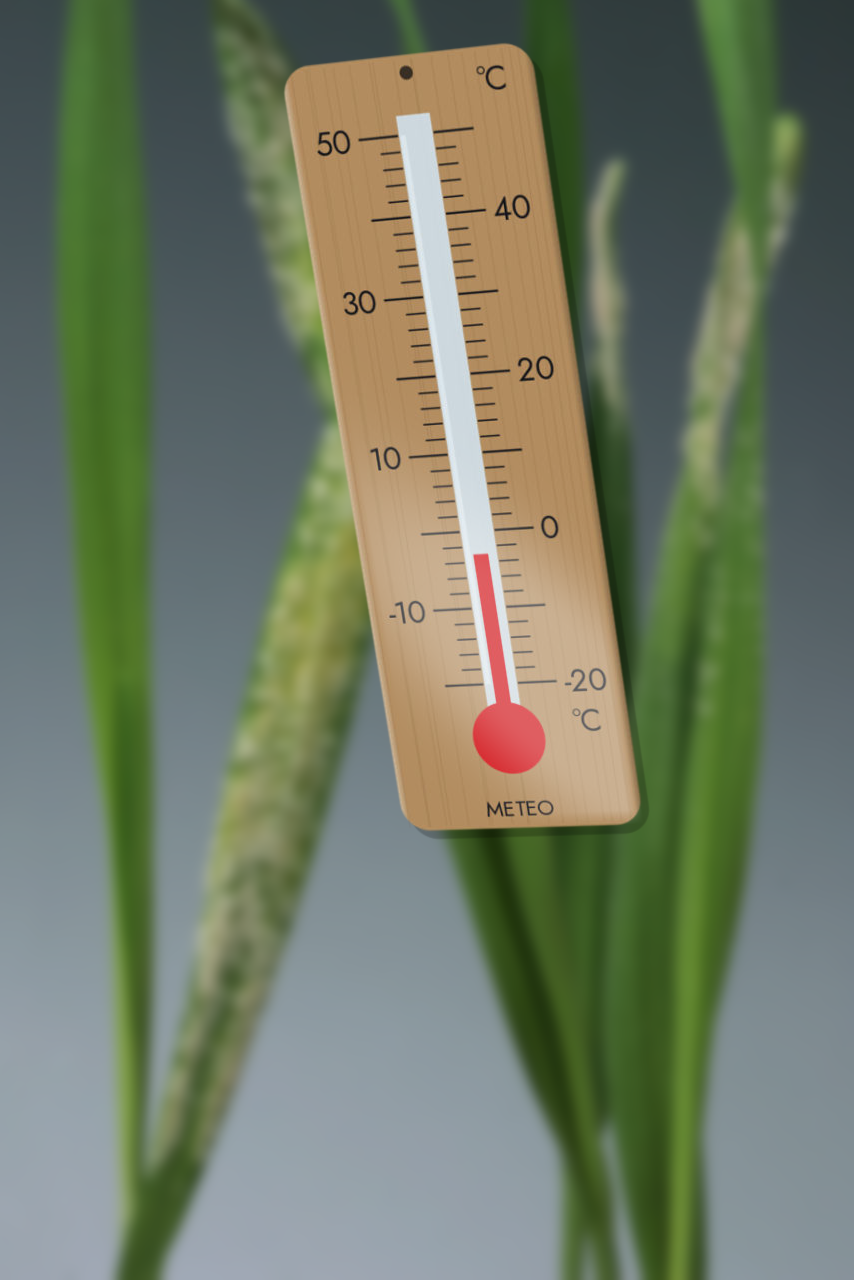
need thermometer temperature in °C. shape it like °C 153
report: °C -3
